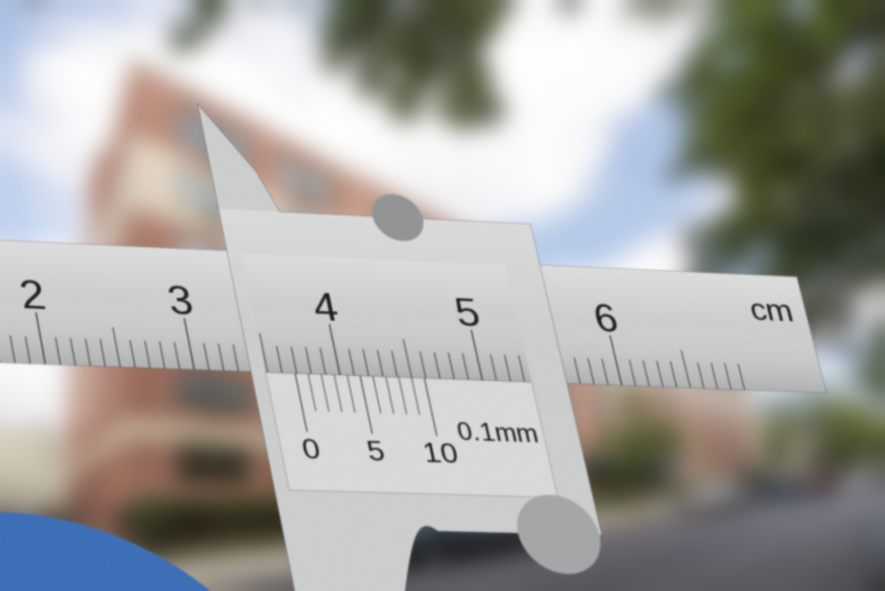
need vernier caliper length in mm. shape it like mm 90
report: mm 36.9
